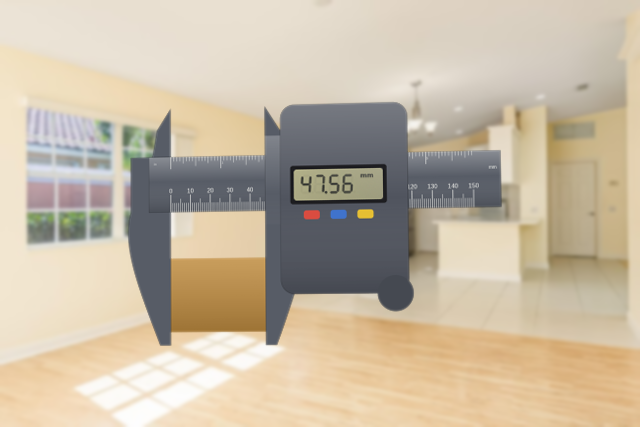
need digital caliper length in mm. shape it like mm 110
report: mm 47.56
